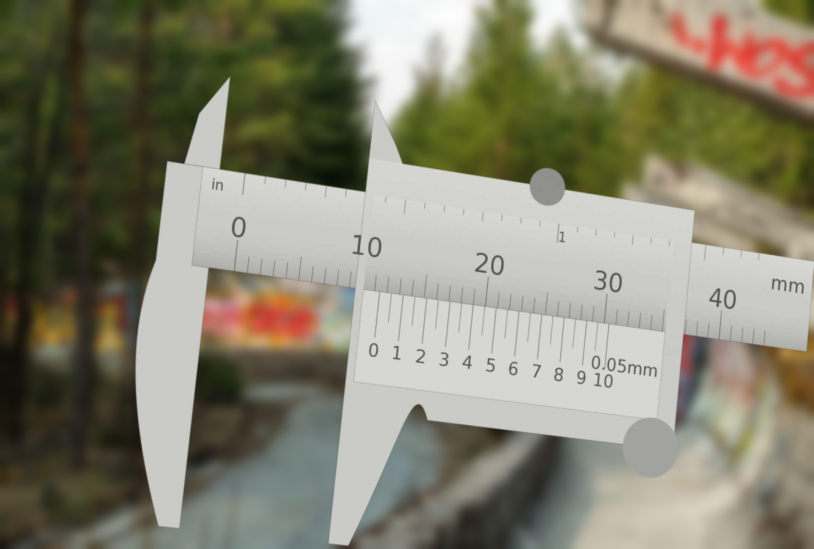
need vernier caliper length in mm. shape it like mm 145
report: mm 11.4
